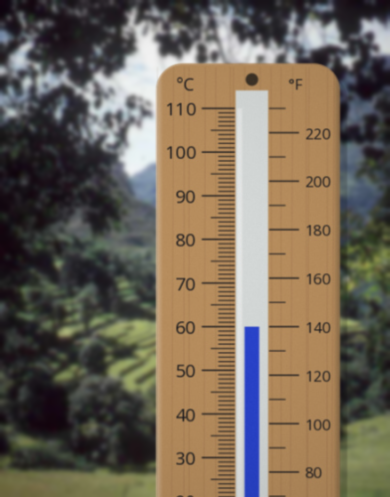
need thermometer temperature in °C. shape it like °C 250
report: °C 60
